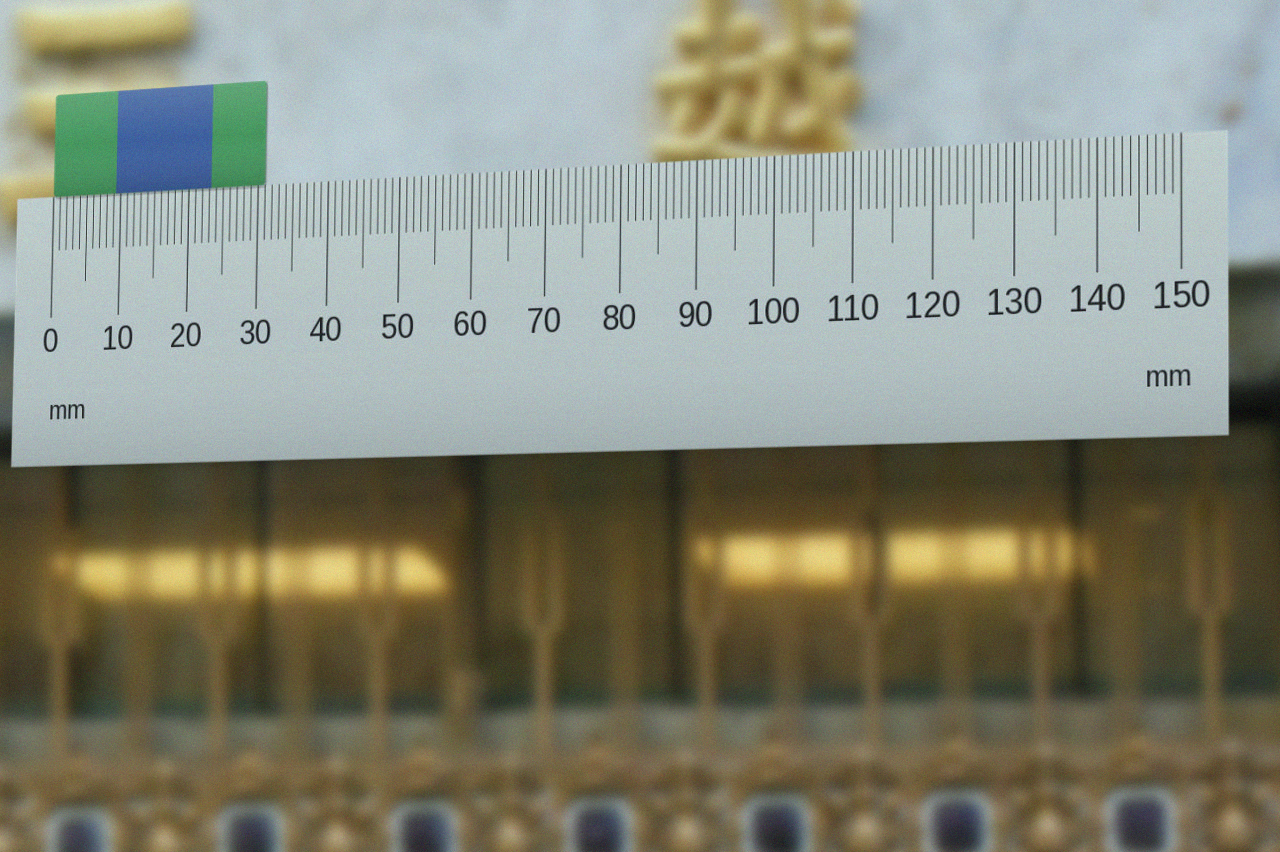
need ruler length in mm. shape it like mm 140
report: mm 31
